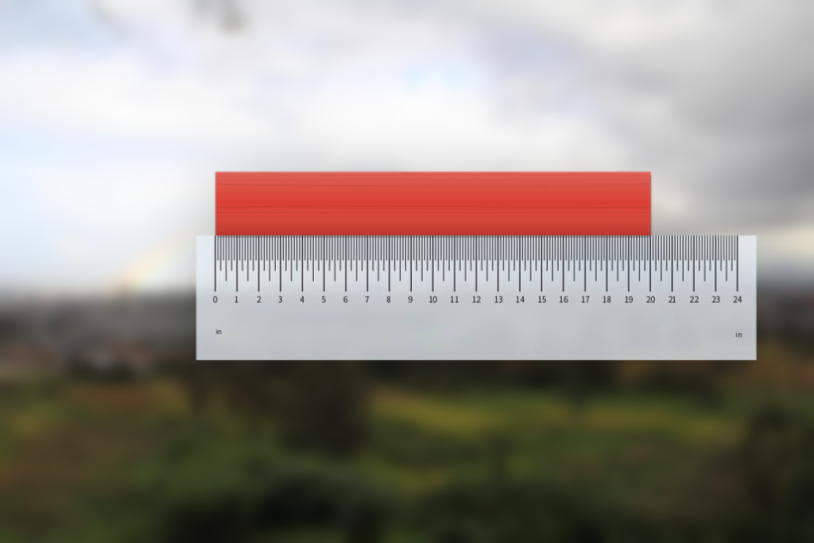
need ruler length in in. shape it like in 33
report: in 20
